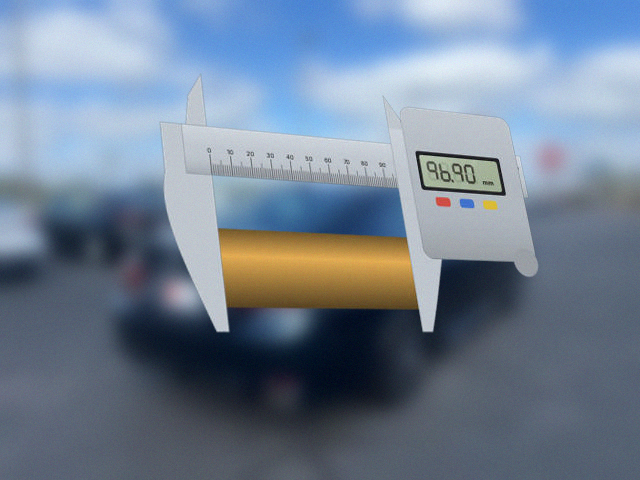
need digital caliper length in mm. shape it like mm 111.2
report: mm 96.90
